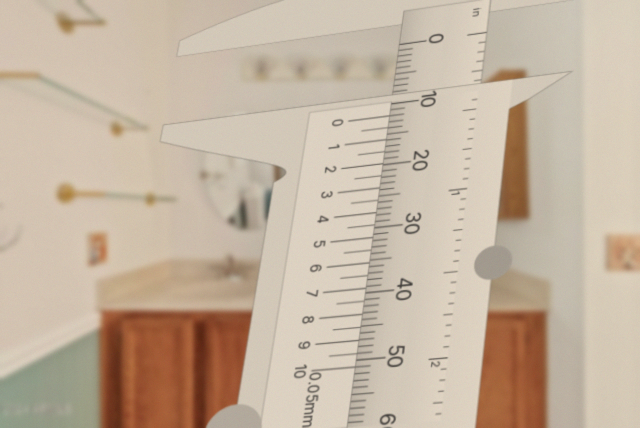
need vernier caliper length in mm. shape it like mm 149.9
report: mm 12.0
